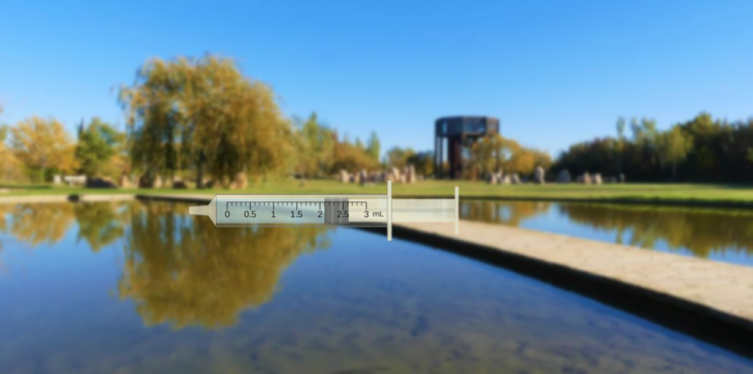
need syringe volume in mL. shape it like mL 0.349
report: mL 2.1
